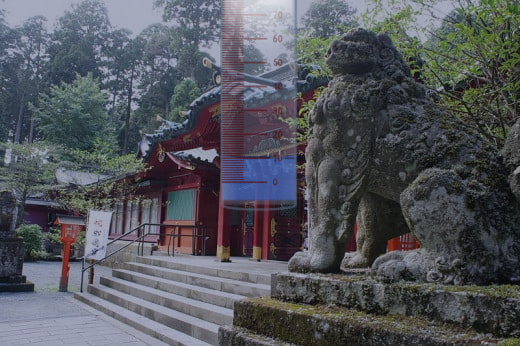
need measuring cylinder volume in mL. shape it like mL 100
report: mL 10
